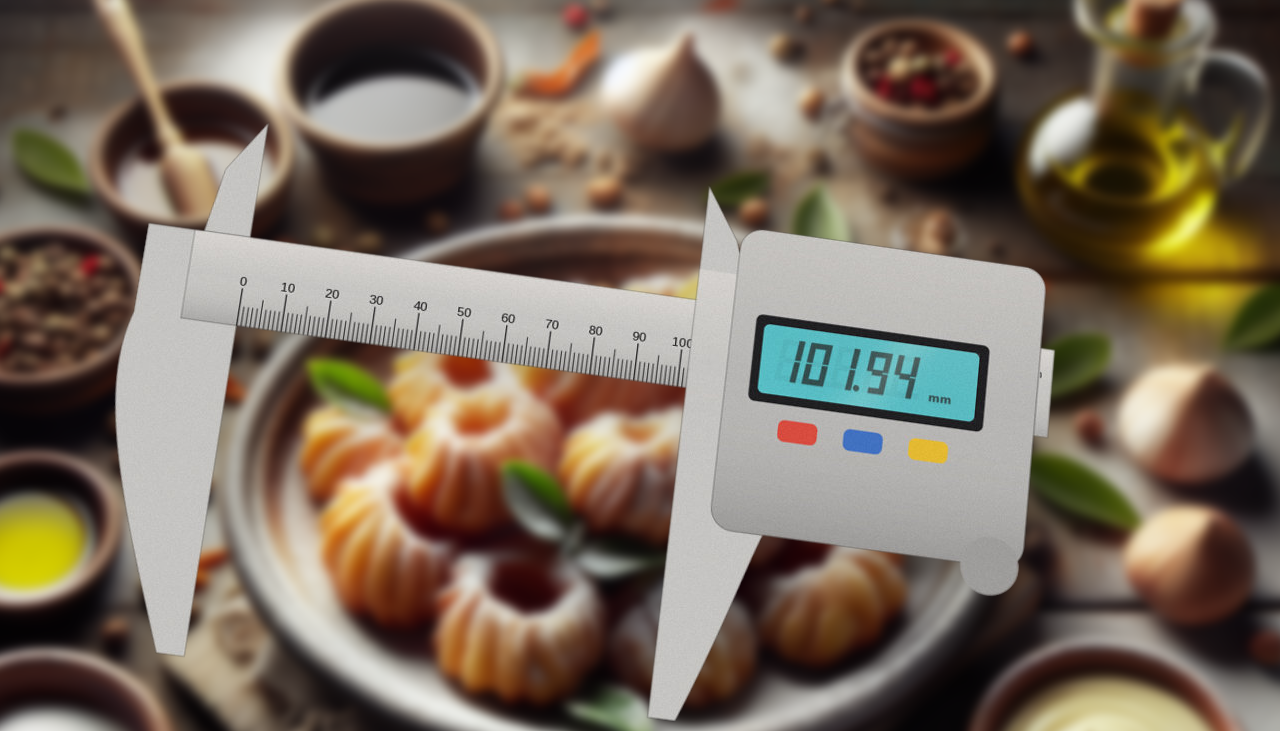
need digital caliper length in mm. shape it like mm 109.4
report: mm 101.94
